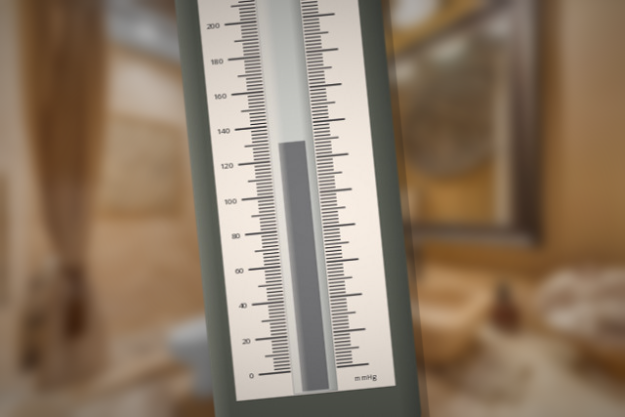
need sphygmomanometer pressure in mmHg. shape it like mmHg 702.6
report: mmHg 130
